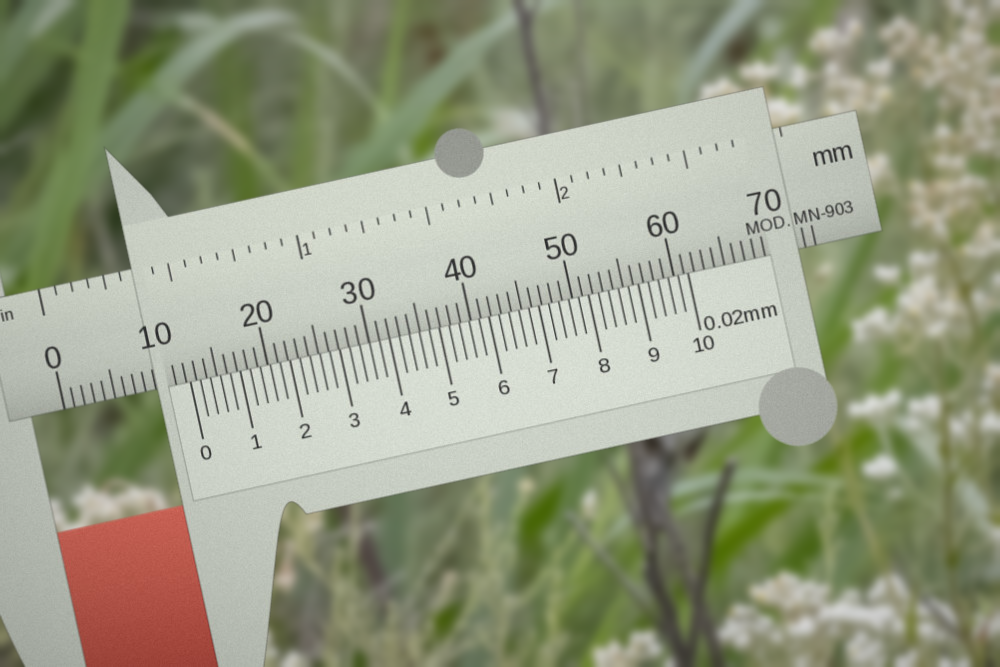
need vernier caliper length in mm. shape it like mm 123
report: mm 12.4
